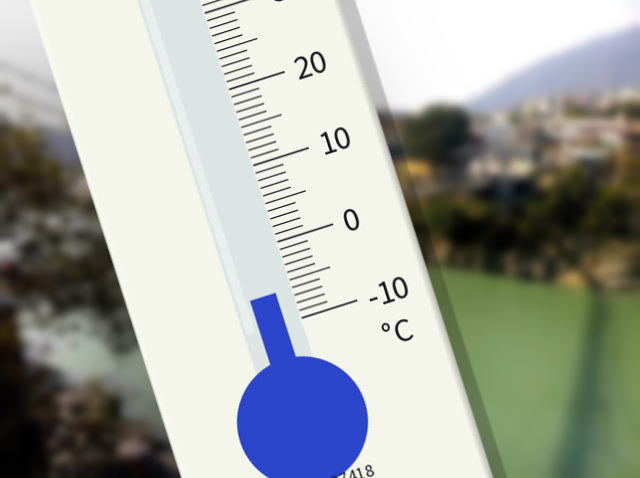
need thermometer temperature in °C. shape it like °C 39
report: °C -6
